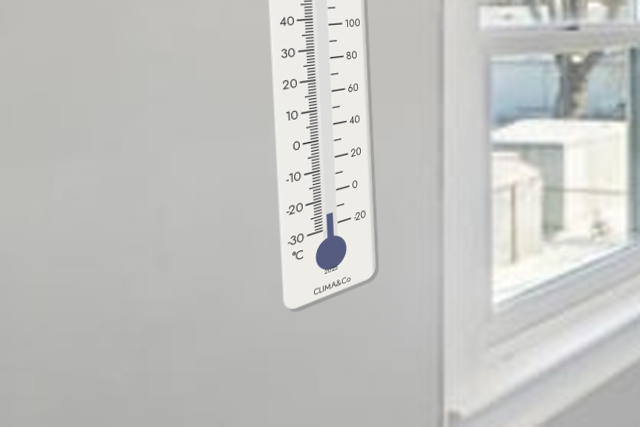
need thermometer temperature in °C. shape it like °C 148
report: °C -25
